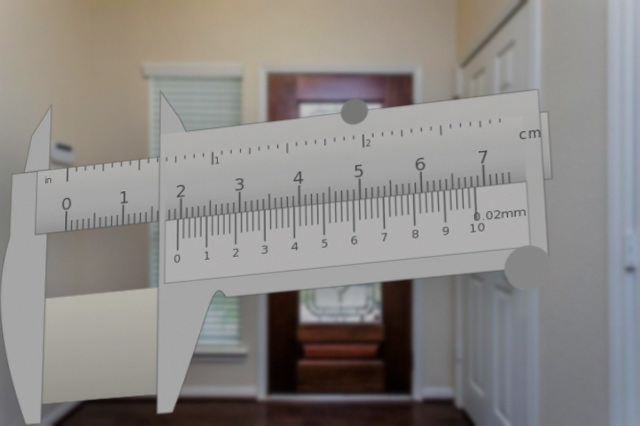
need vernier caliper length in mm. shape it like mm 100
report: mm 19.5
